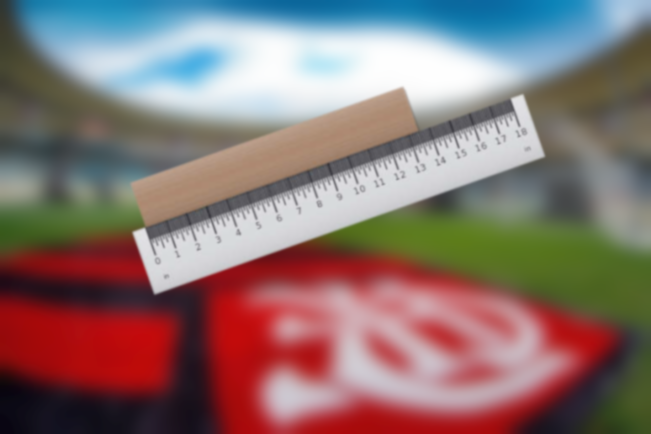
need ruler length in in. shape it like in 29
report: in 13.5
